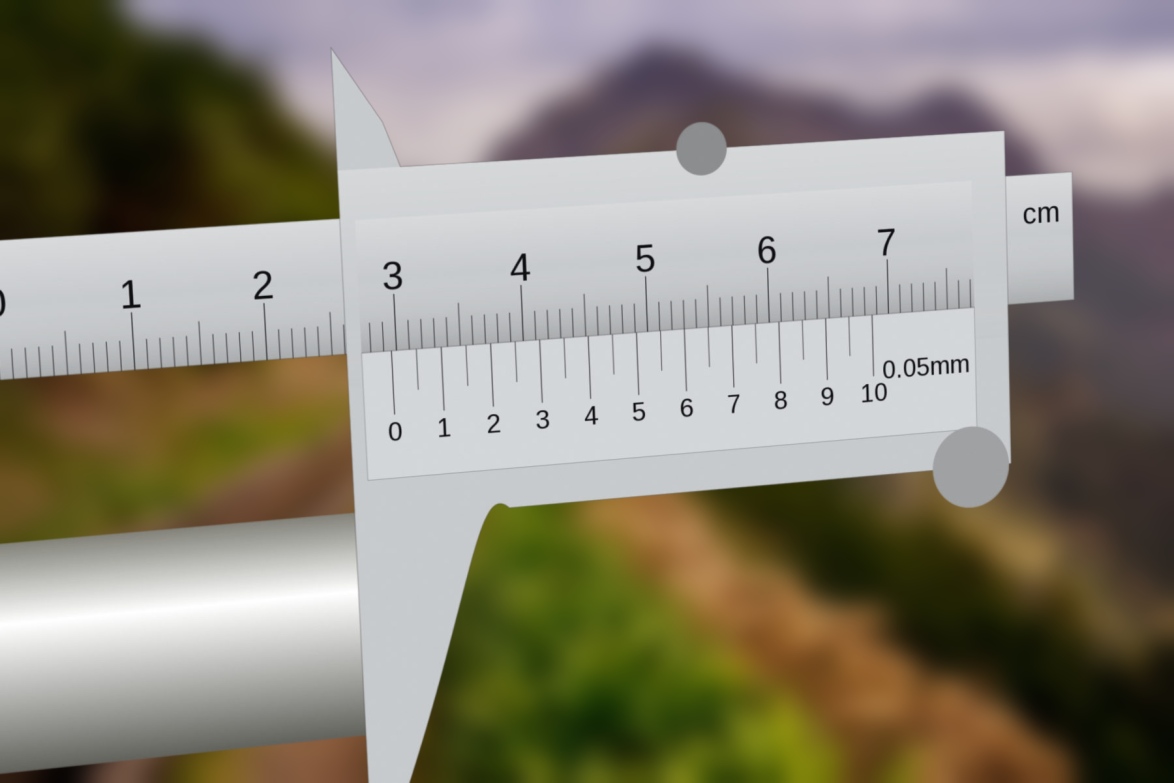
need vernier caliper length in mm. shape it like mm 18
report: mm 29.6
